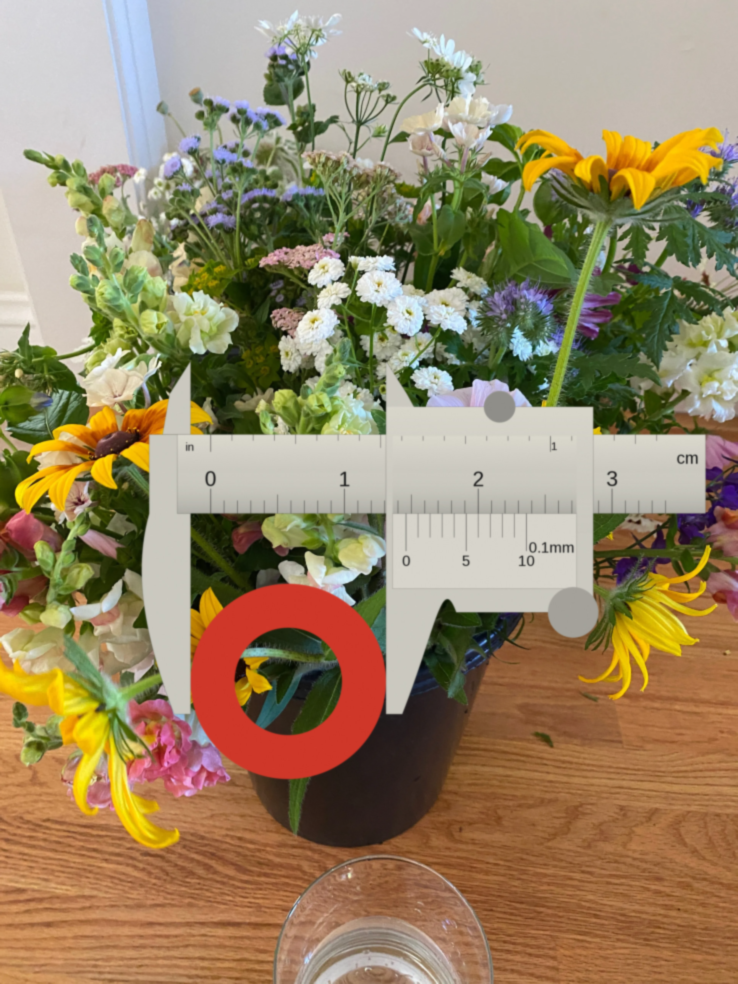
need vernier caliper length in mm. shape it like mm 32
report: mm 14.6
